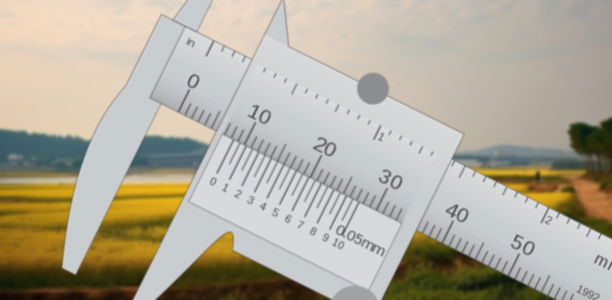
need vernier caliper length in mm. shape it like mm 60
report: mm 8.4
